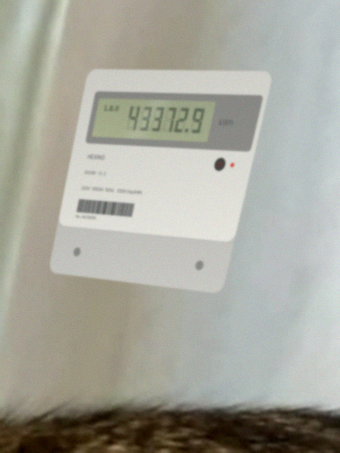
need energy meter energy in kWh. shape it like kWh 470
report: kWh 43372.9
